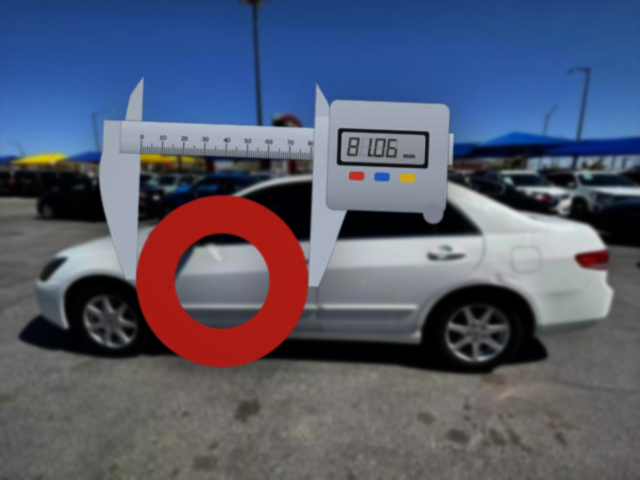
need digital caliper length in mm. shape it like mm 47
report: mm 81.06
